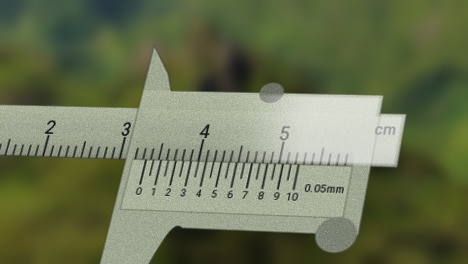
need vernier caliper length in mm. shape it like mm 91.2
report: mm 33.4
